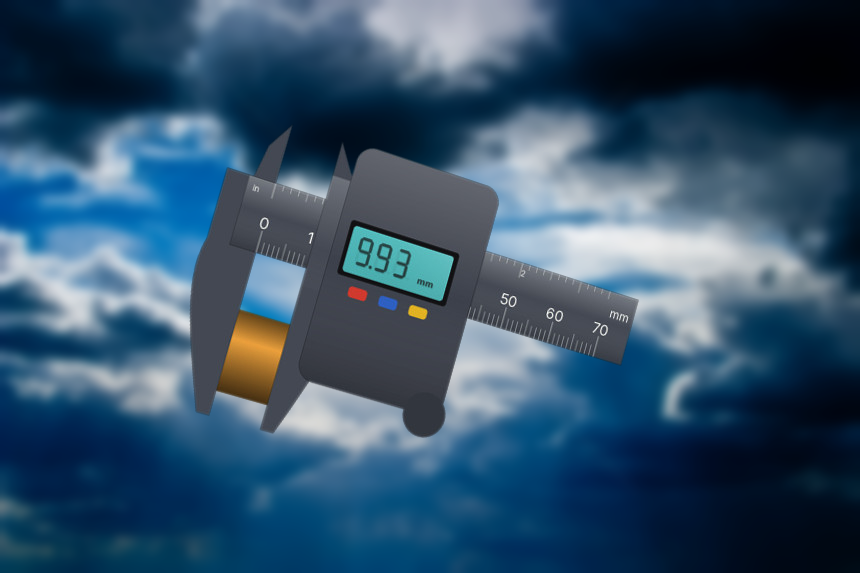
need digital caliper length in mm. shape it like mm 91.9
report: mm 9.93
